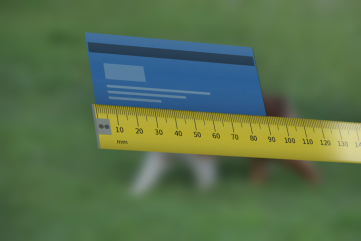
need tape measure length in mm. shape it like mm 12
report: mm 90
